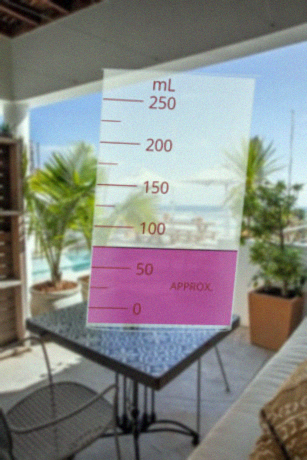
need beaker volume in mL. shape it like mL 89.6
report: mL 75
